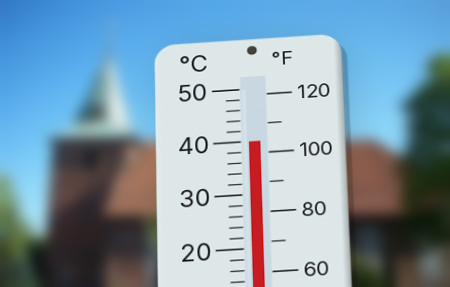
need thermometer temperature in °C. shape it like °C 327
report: °C 40
